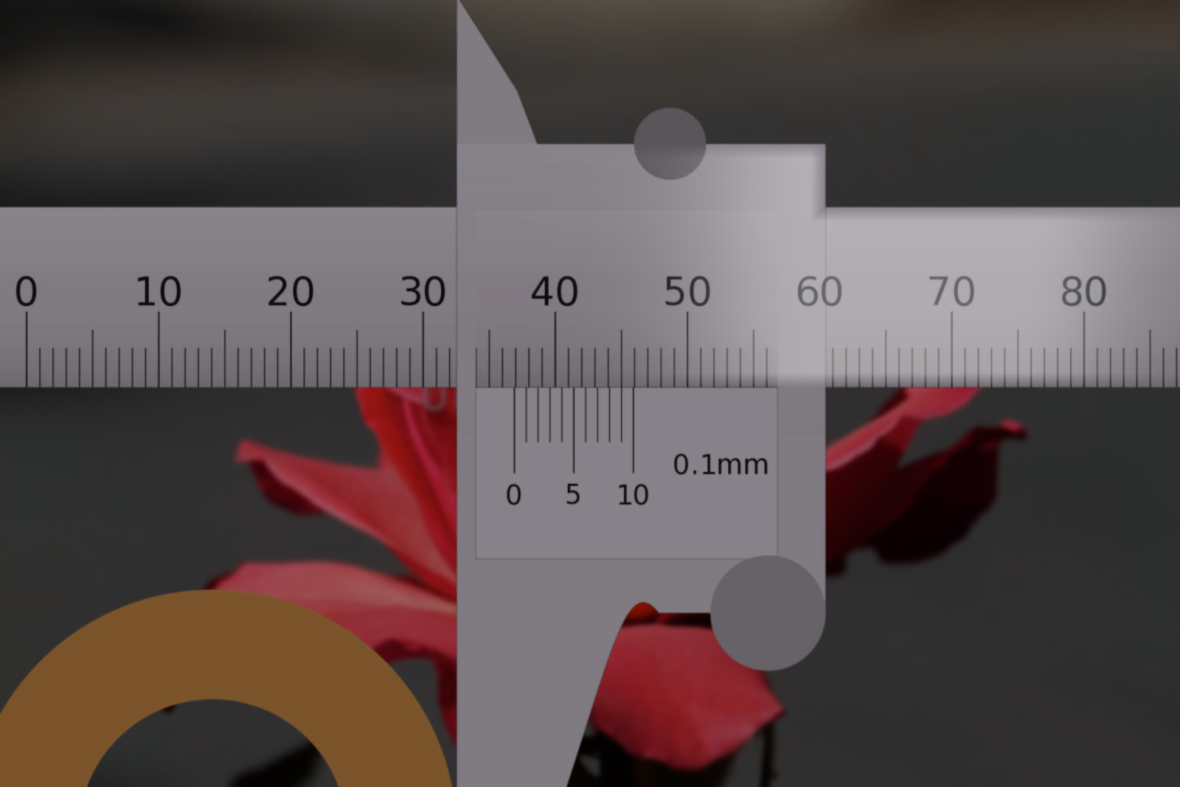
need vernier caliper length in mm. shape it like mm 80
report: mm 36.9
